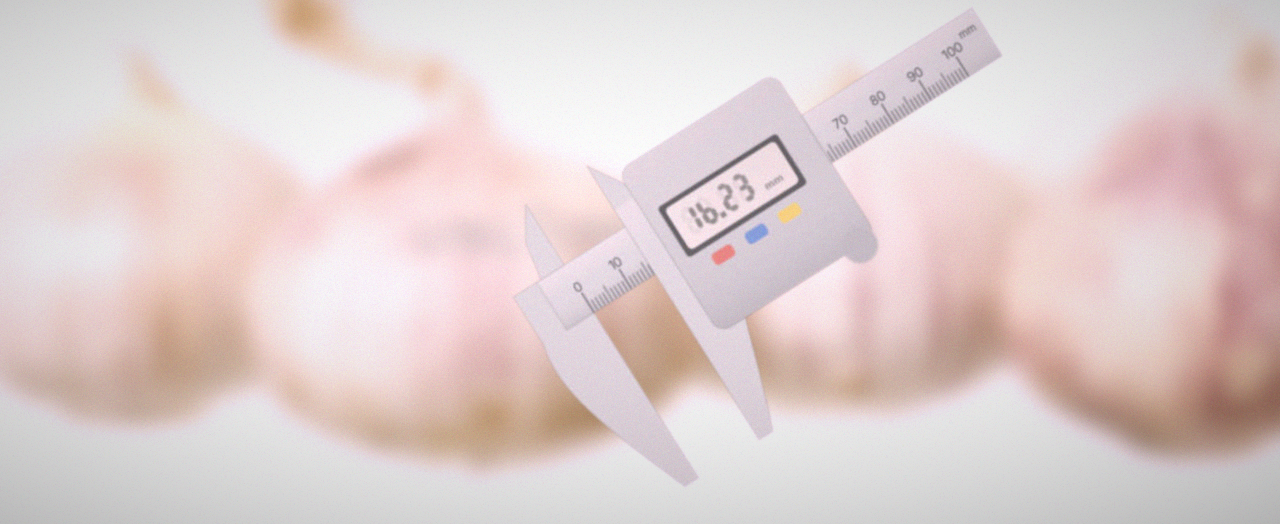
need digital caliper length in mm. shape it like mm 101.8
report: mm 16.23
